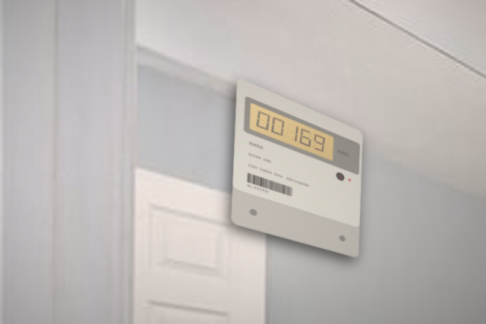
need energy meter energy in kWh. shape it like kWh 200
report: kWh 169
